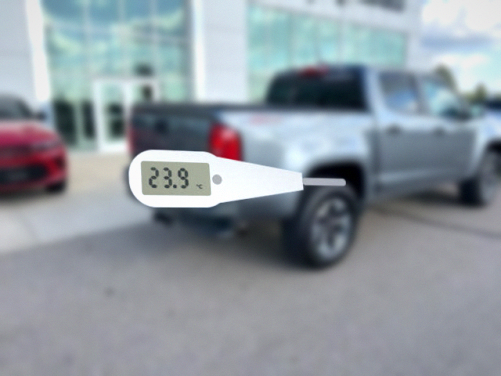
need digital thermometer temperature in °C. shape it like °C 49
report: °C 23.9
